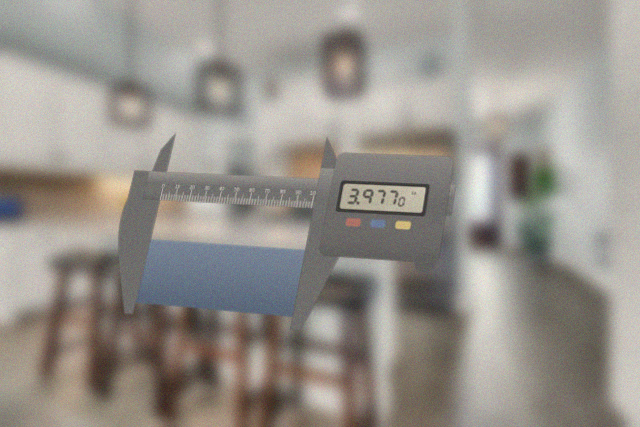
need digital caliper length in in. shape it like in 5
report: in 3.9770
